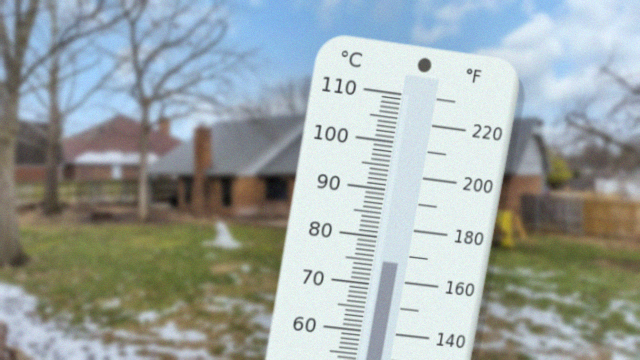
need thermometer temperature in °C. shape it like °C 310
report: °C 75
